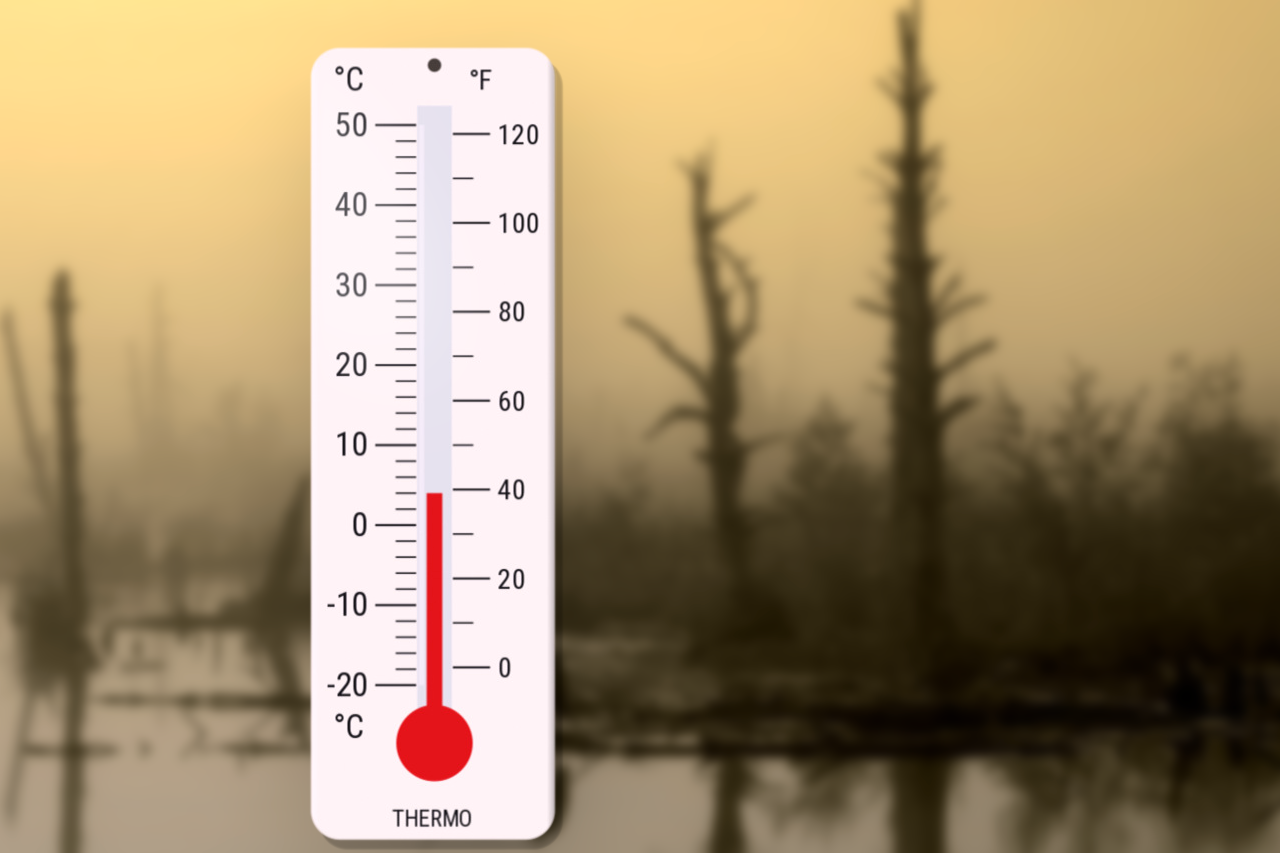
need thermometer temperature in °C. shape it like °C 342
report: °C 4
